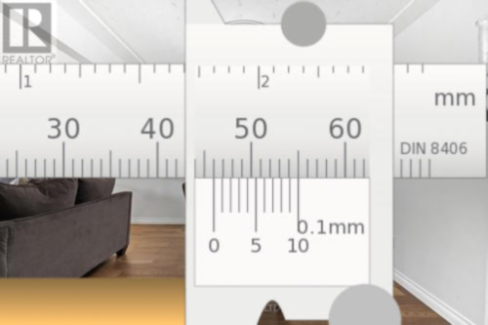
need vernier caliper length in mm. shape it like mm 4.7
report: mm 46.0
